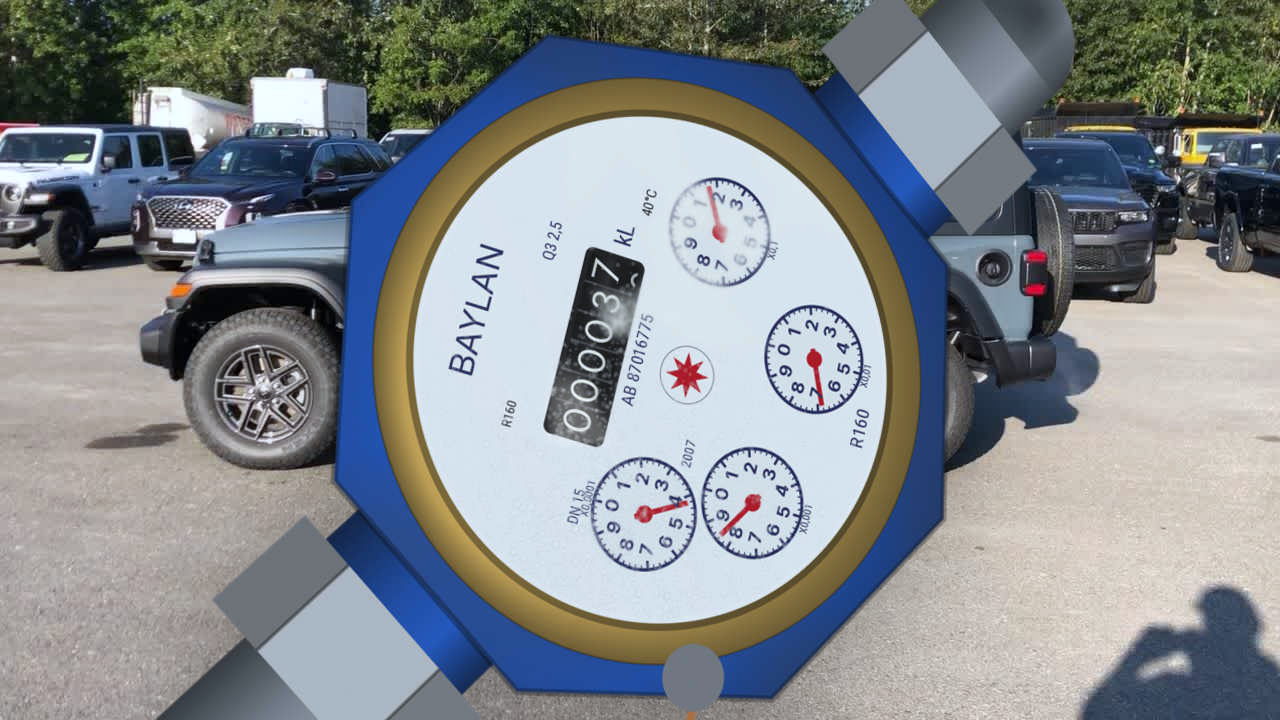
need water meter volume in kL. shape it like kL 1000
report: kL 37.1684
